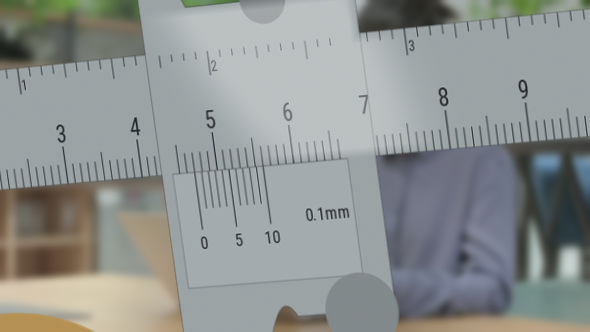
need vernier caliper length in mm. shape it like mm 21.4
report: mm 47.0
